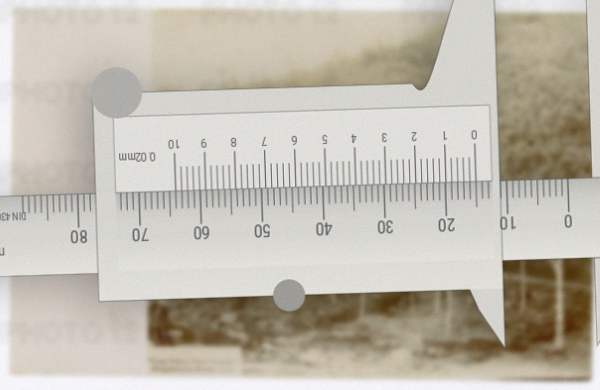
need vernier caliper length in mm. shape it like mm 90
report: mm 15.0
